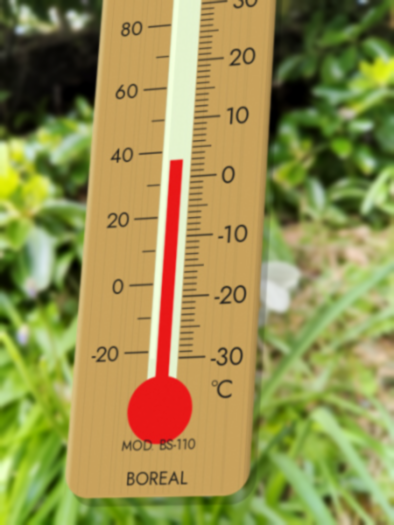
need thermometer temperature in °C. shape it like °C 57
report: °C 3
